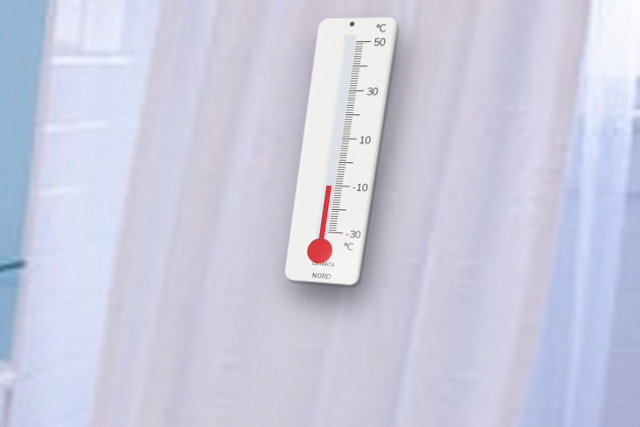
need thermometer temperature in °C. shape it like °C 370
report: °C -10
